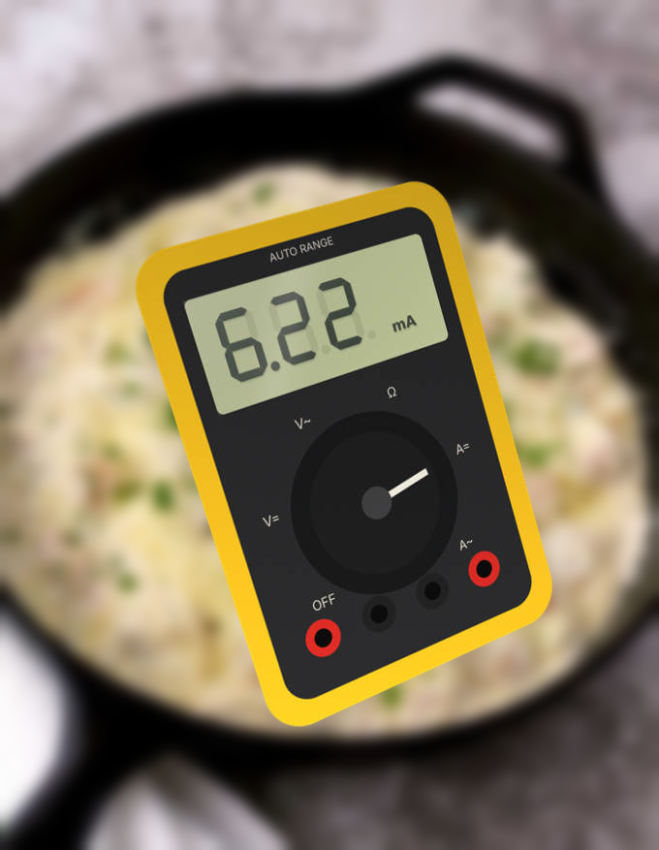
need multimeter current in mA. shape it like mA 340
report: mA 6.22
